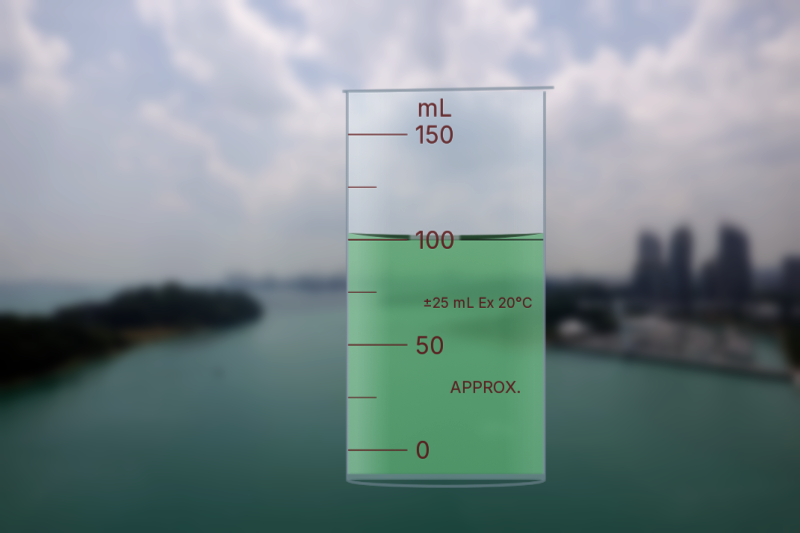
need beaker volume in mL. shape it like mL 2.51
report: mL 100
